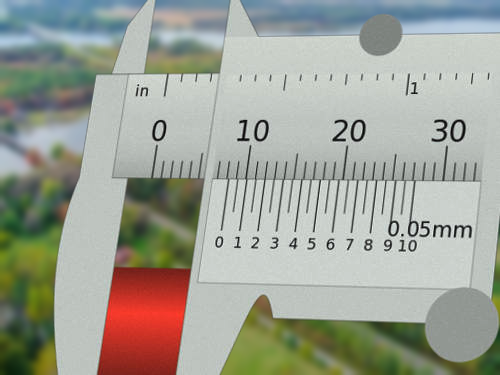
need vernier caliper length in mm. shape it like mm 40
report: mm 8.2
